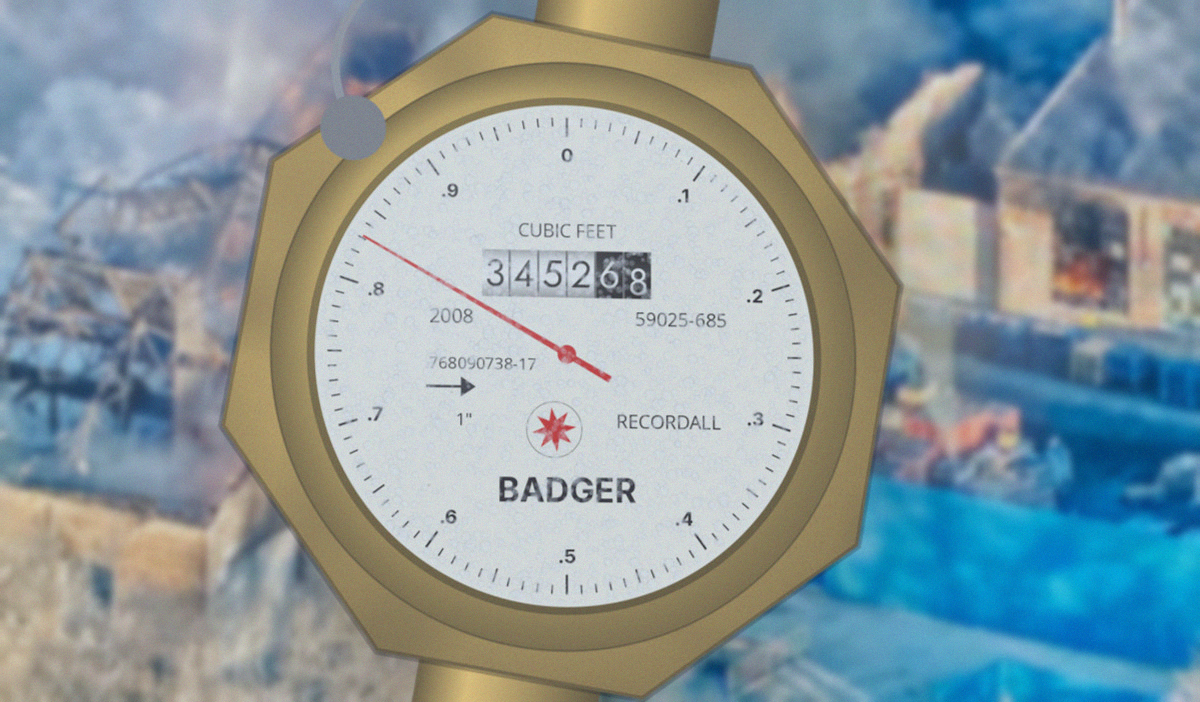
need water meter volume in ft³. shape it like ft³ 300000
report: ft³ 345267.83
